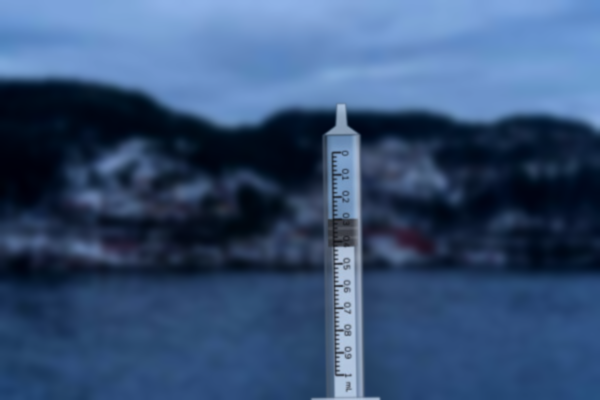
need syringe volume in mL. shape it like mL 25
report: mL 0.3
